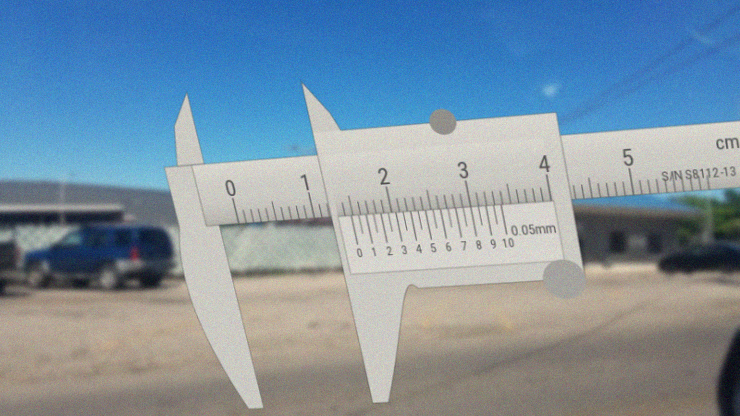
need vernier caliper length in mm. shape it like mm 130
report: mm 14.8
